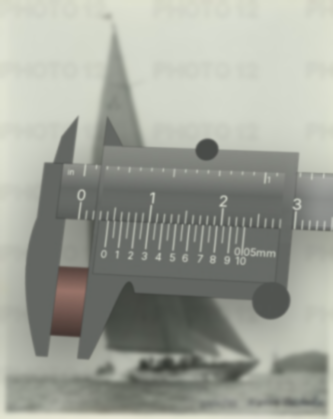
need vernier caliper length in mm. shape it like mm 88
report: mm 4.2
